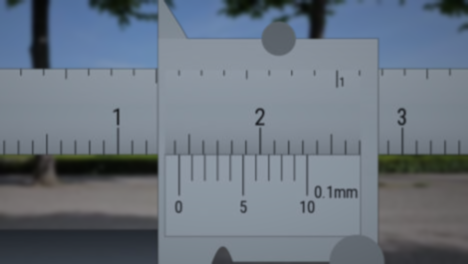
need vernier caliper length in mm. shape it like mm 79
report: mm 14.3
